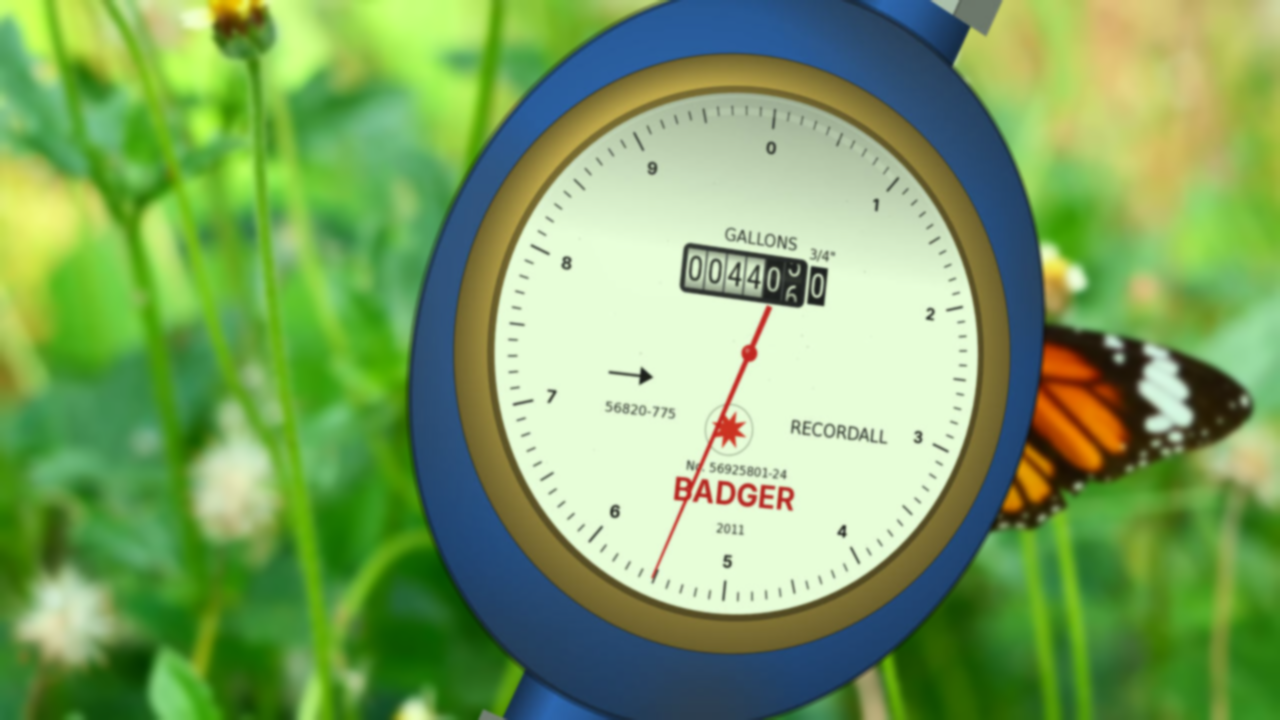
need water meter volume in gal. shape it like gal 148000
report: gal 44055.5
